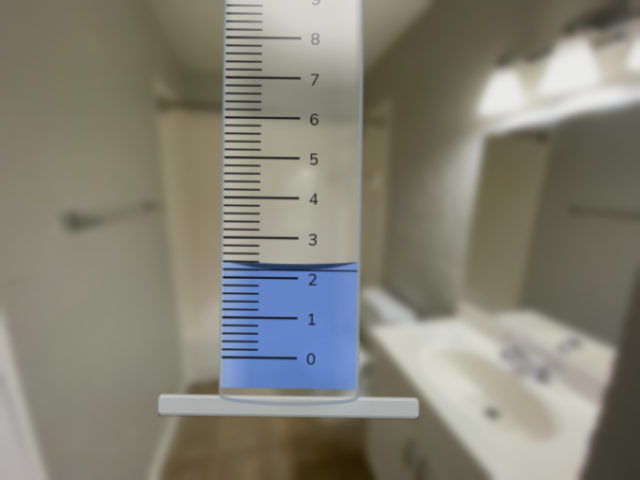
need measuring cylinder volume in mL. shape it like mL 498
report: mL 2.2
